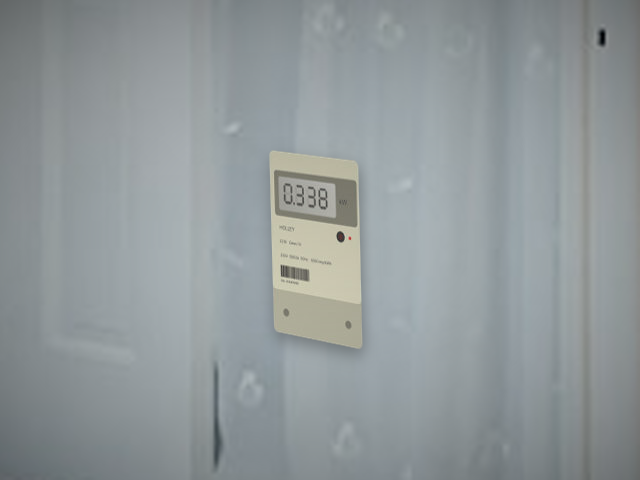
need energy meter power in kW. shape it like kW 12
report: kW 0.338
